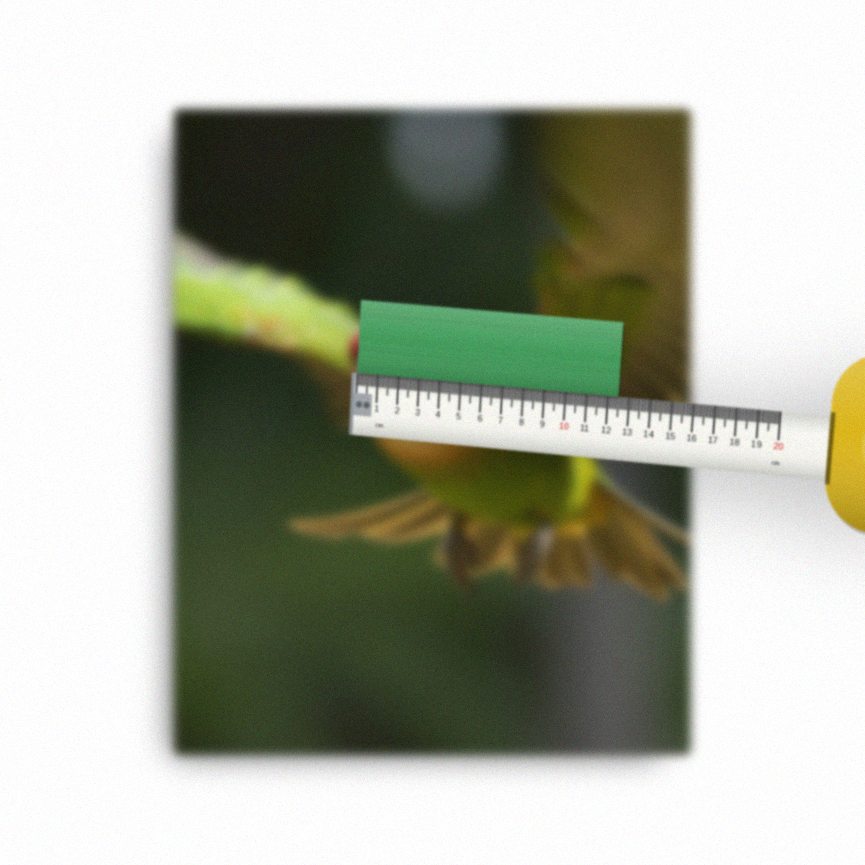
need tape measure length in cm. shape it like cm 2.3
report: cm 12.5
